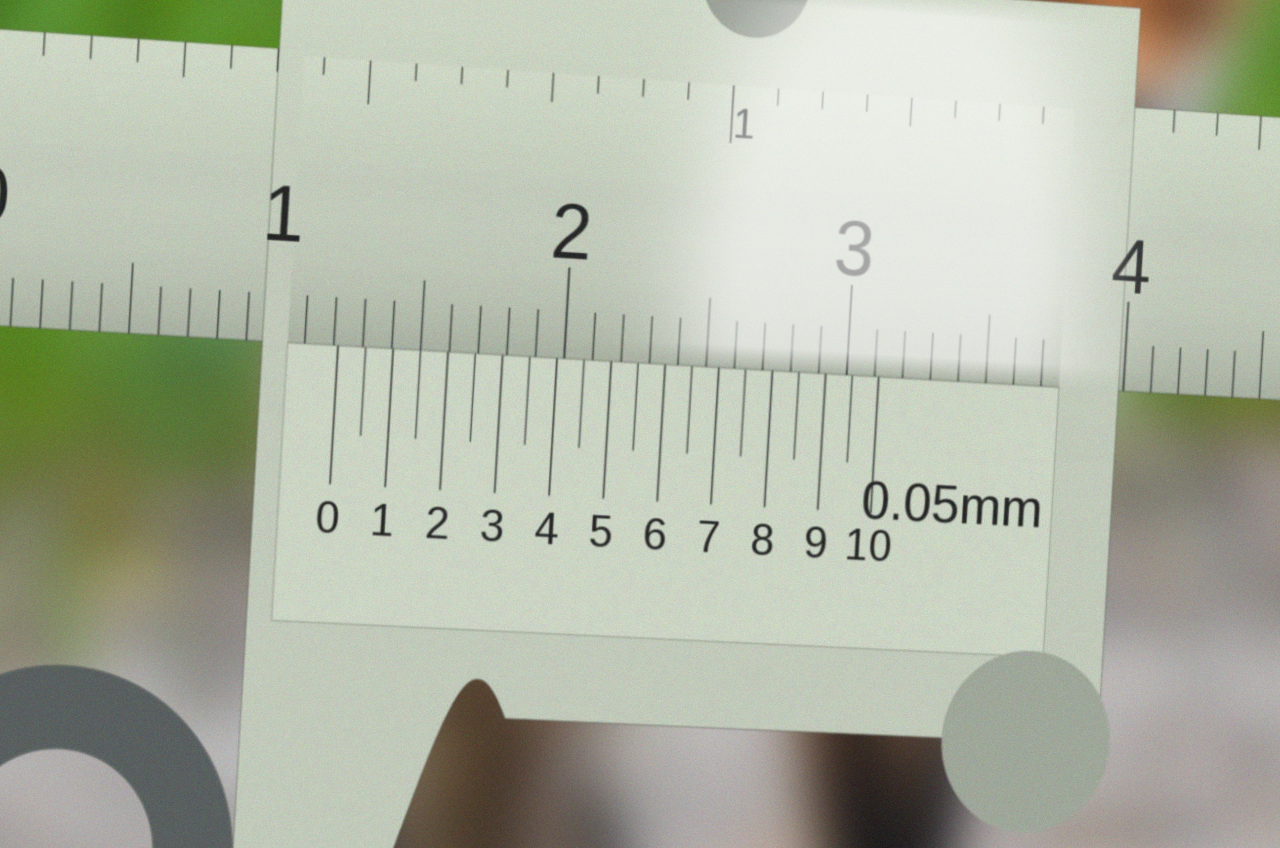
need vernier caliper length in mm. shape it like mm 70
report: mm 12.15
